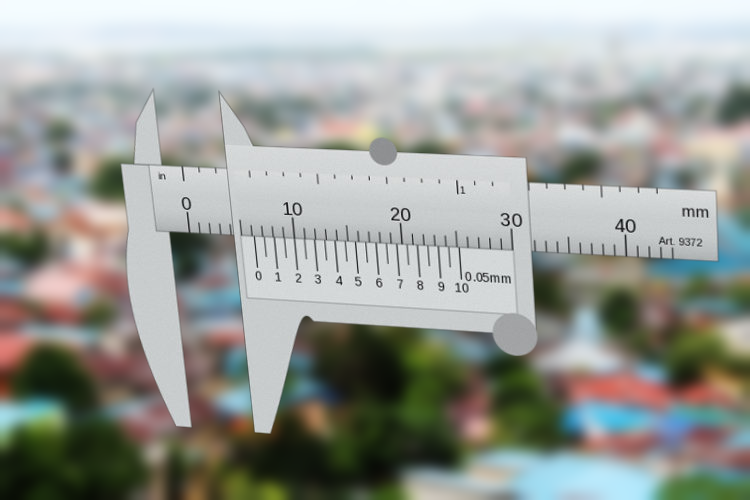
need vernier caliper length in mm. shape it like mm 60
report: mm 6.2
